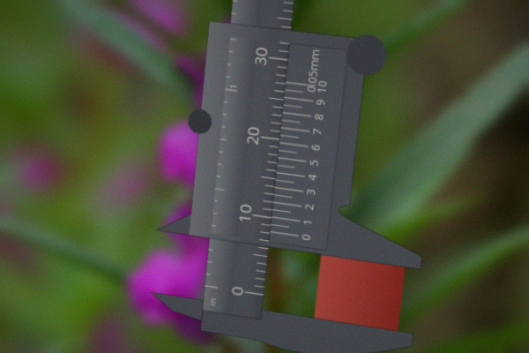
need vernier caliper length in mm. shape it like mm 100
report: mm 8.2
